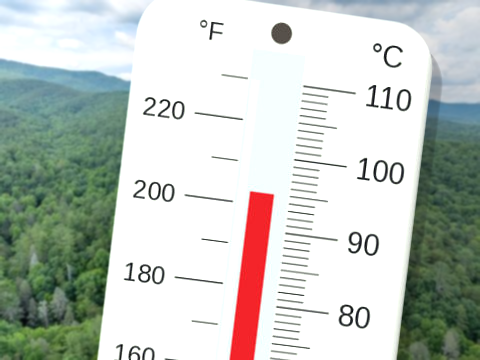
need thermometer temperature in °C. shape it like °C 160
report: °C 95
